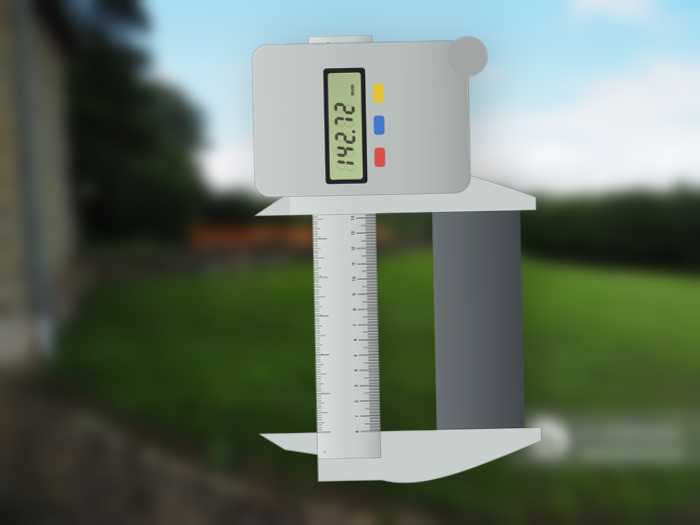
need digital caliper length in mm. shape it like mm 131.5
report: mm 142.72
